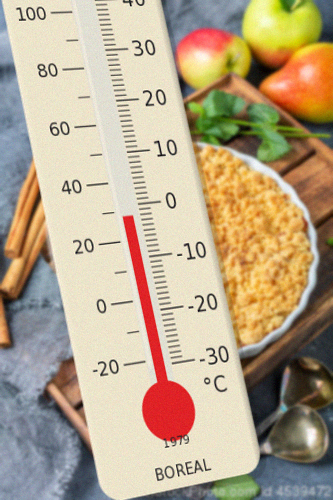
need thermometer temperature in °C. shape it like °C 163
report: °C -2
